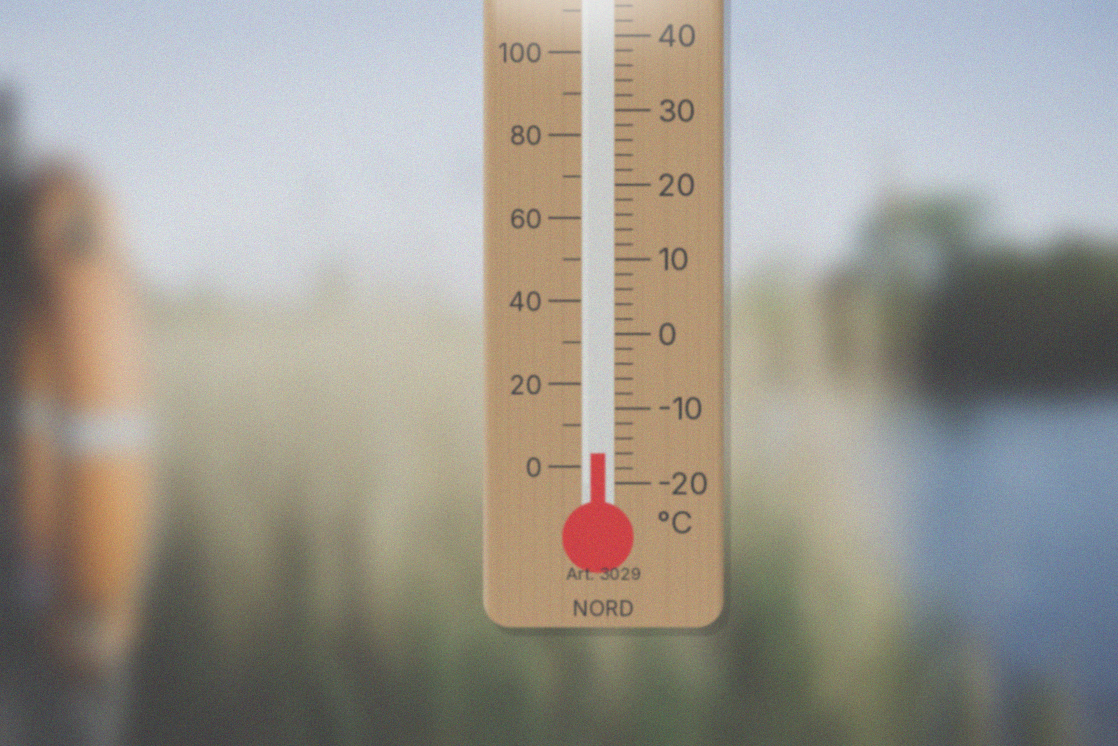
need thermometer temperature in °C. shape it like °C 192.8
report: °C -16
